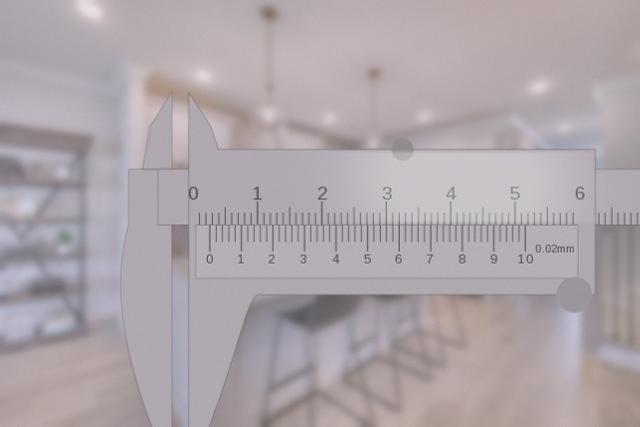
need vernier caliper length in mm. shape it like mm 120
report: mm 2.6
